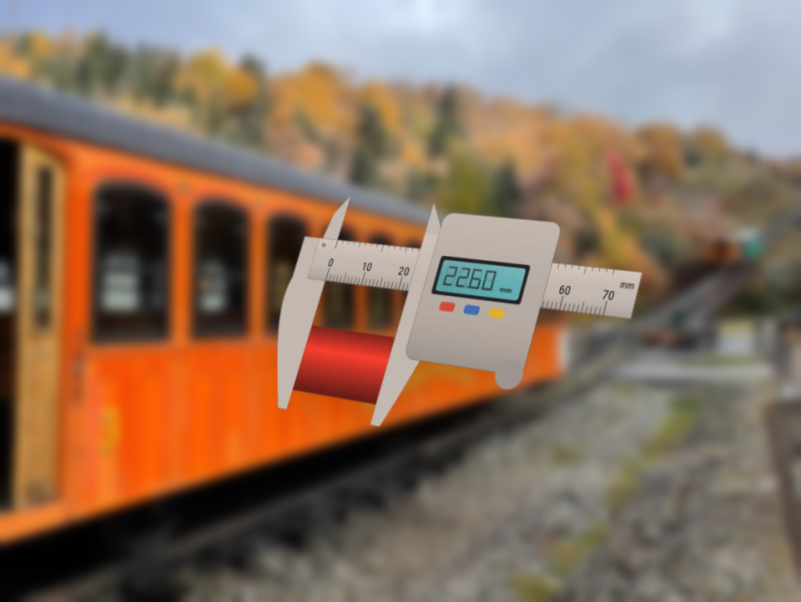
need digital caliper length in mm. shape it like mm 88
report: mm 22.60
